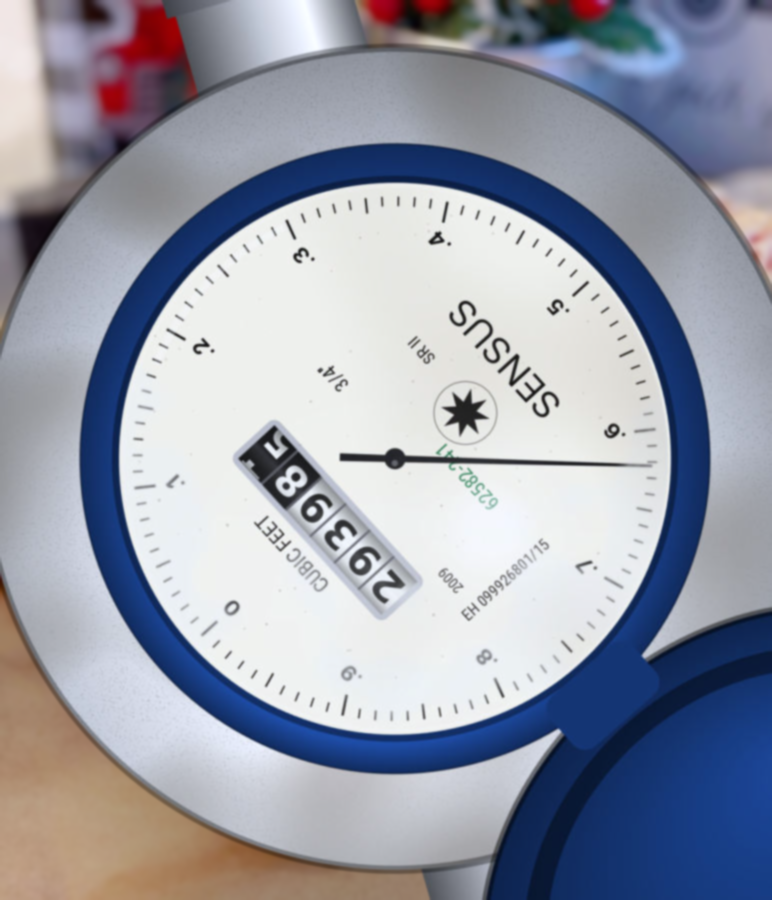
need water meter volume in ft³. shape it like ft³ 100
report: ft³ 293984.62
